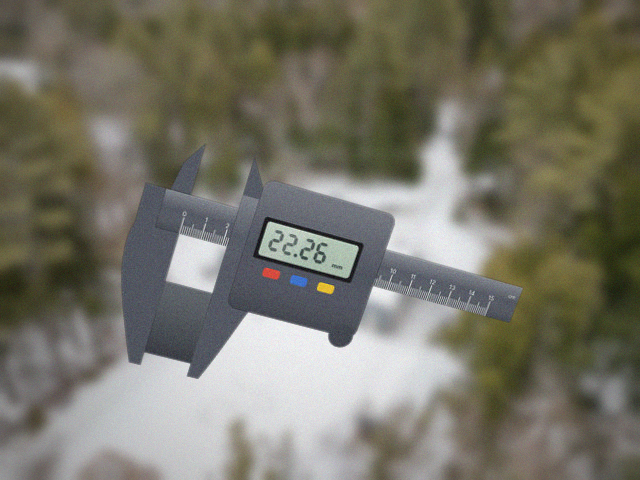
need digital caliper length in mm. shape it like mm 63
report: mm 22.26
